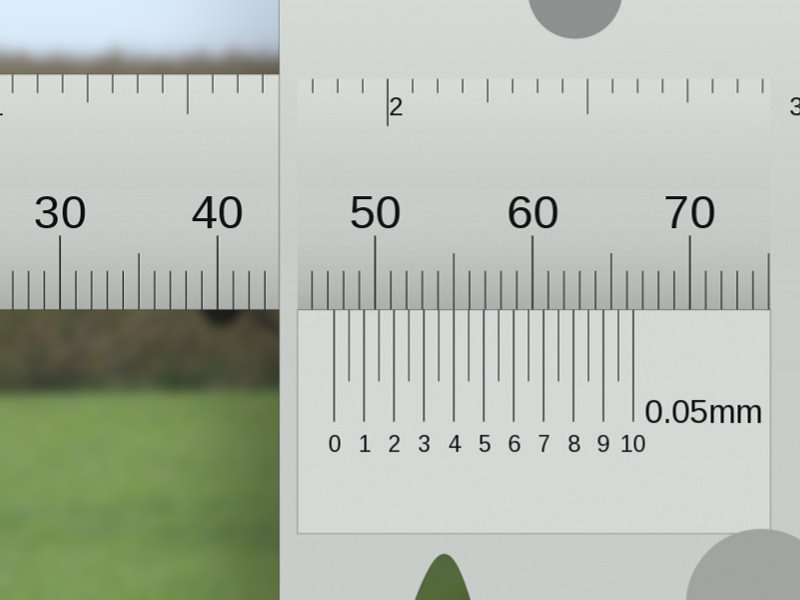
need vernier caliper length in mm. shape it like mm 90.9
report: mm 47.4
